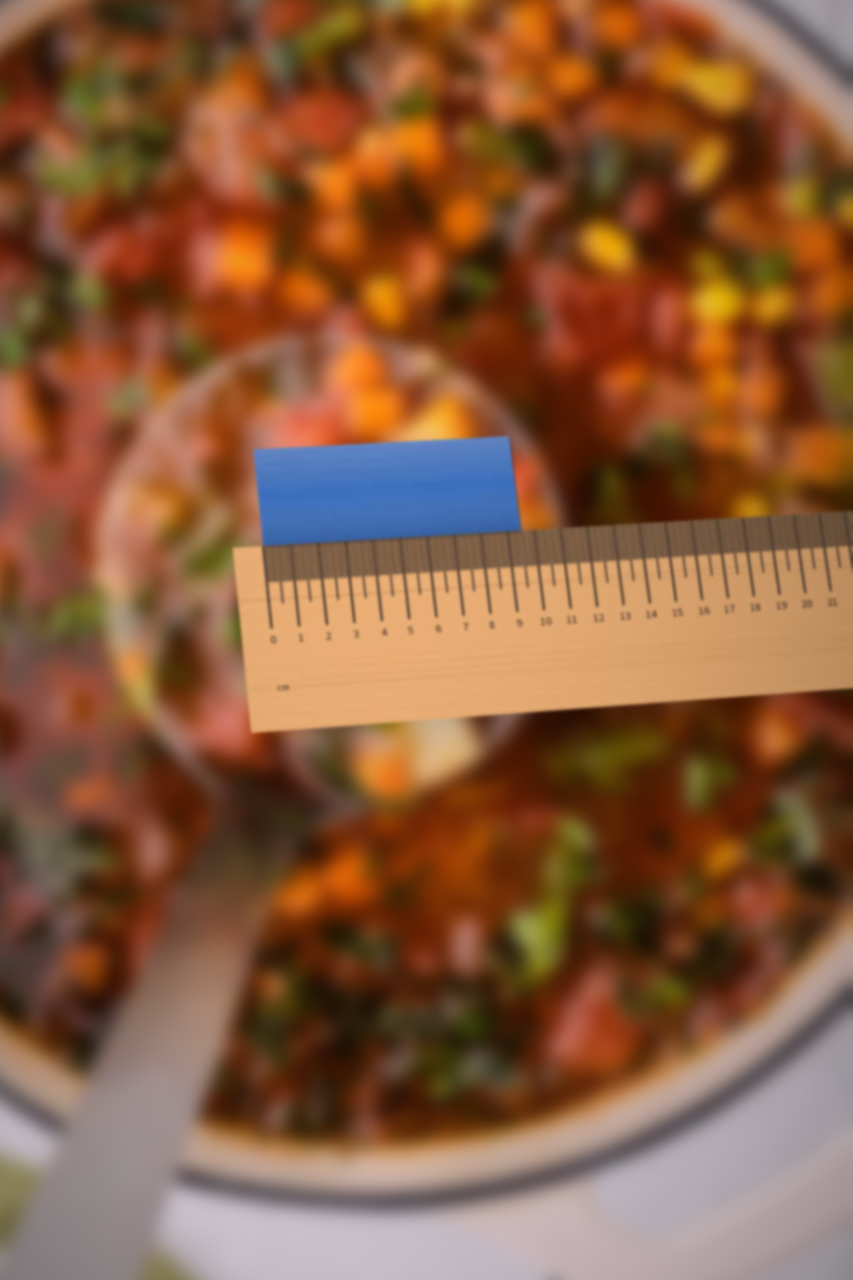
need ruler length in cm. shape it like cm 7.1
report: cm 9.5
